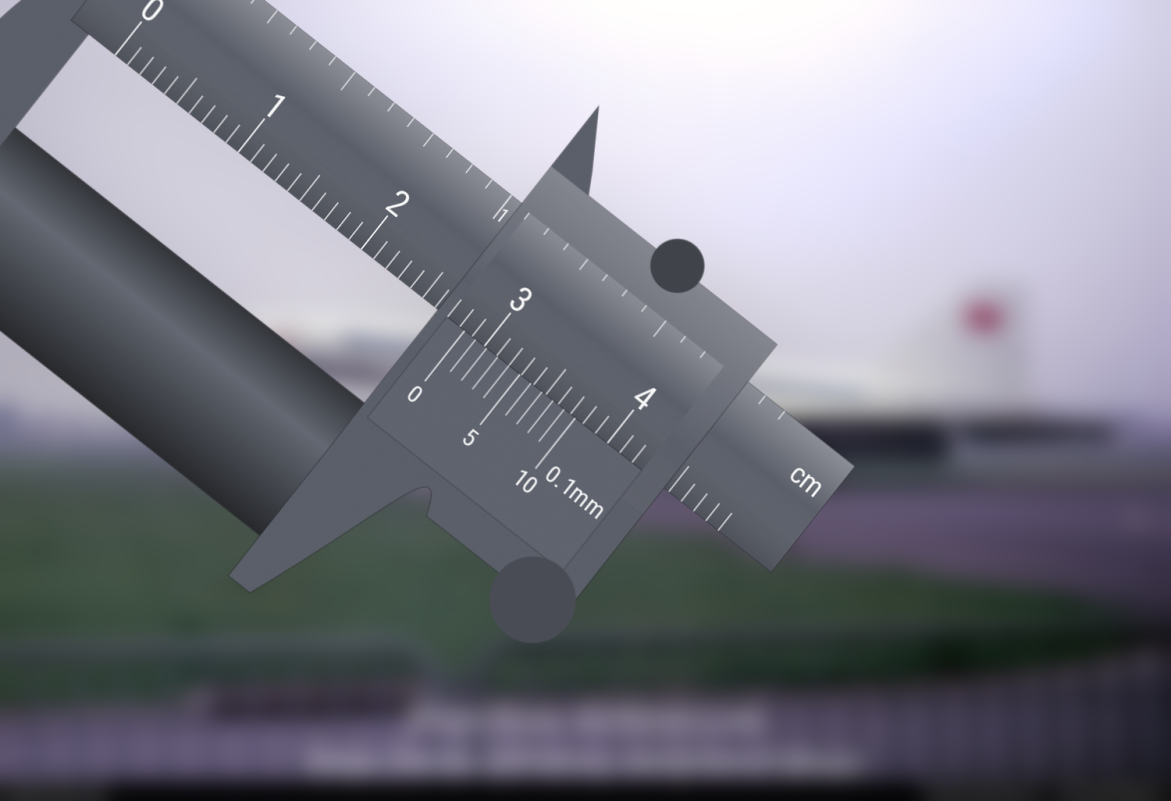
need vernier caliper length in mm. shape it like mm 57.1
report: mm 28.4
